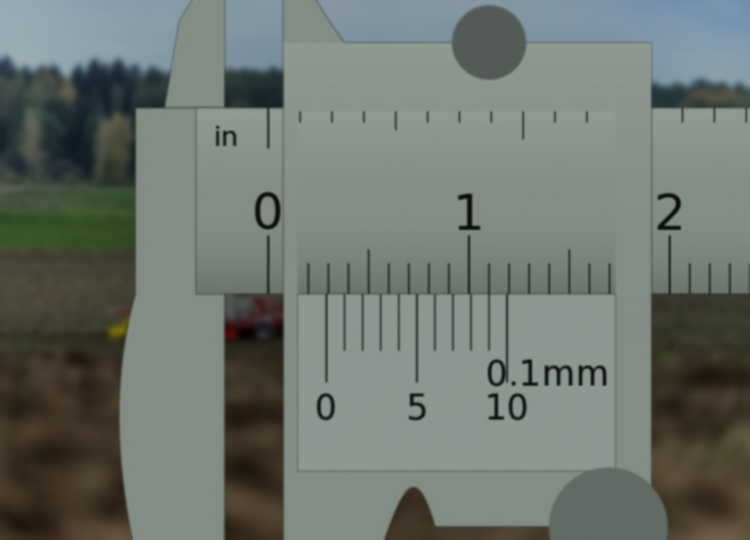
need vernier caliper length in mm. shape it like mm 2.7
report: mm 2.9
